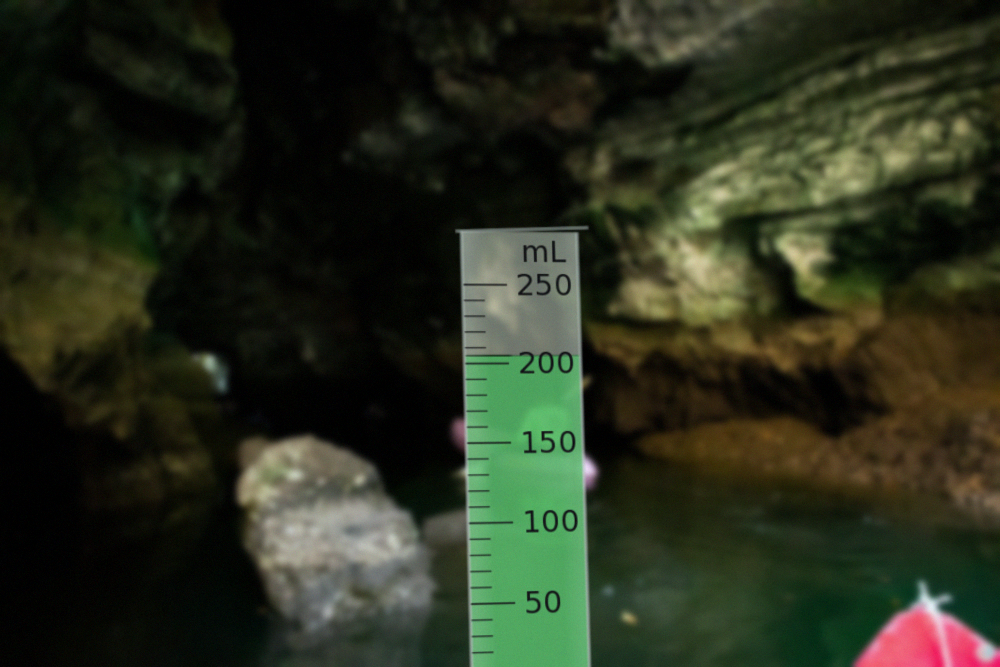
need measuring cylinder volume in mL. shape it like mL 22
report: mL 205
